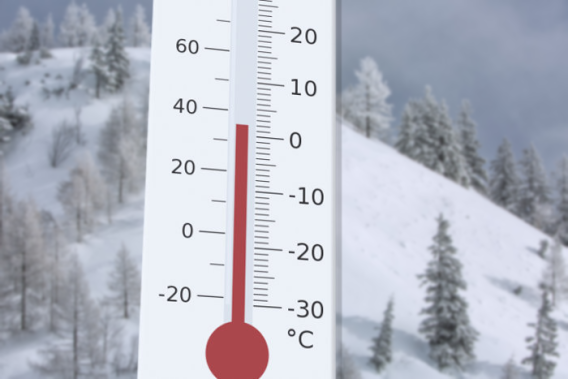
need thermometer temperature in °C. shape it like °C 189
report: °C 2
